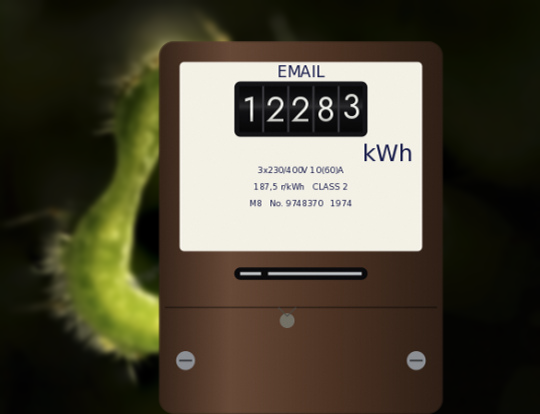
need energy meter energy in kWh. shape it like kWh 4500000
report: kWh 12283
